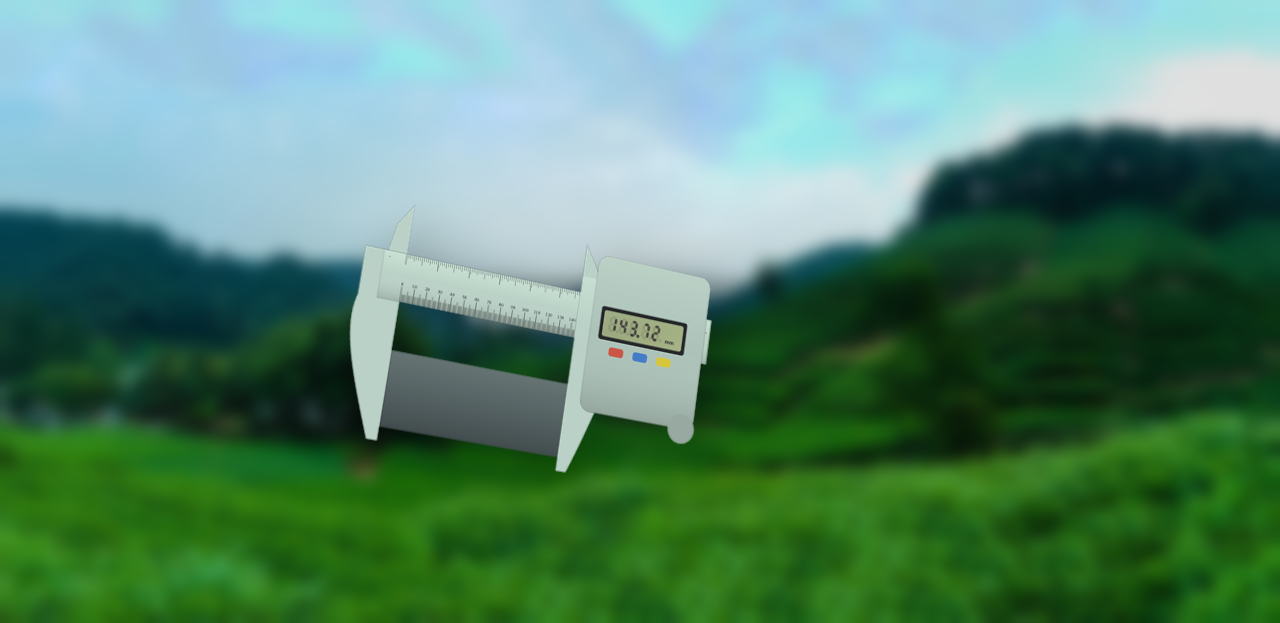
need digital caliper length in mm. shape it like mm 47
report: mm 143.72
